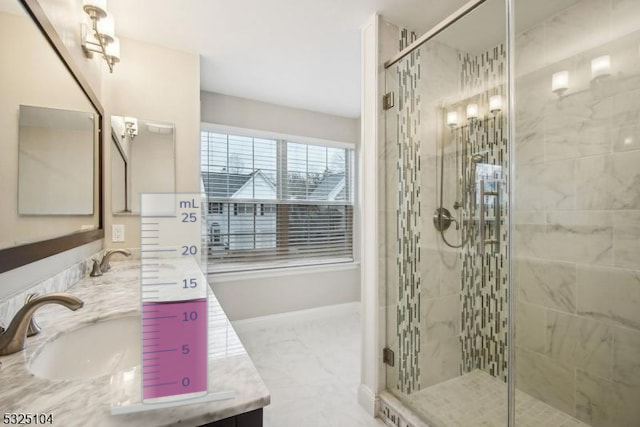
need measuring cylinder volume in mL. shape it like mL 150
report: mL 12
